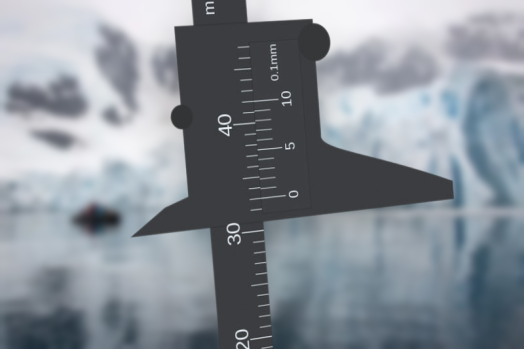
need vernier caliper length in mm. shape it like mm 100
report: mm 33.0
